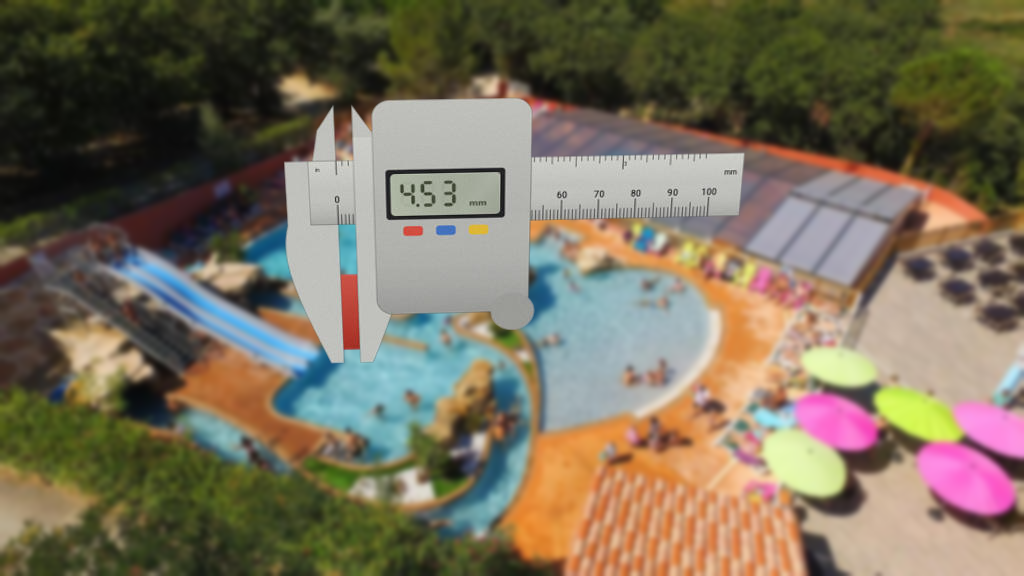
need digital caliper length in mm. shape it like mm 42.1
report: mm 4.53
